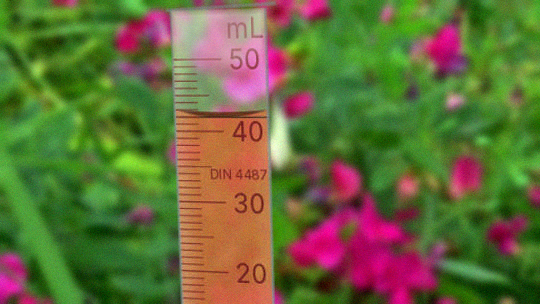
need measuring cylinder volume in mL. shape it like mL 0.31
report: mL 42
